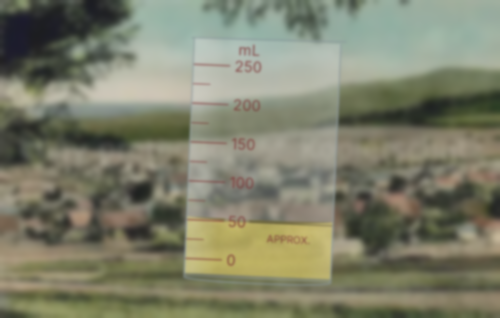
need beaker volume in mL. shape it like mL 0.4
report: mL 50
